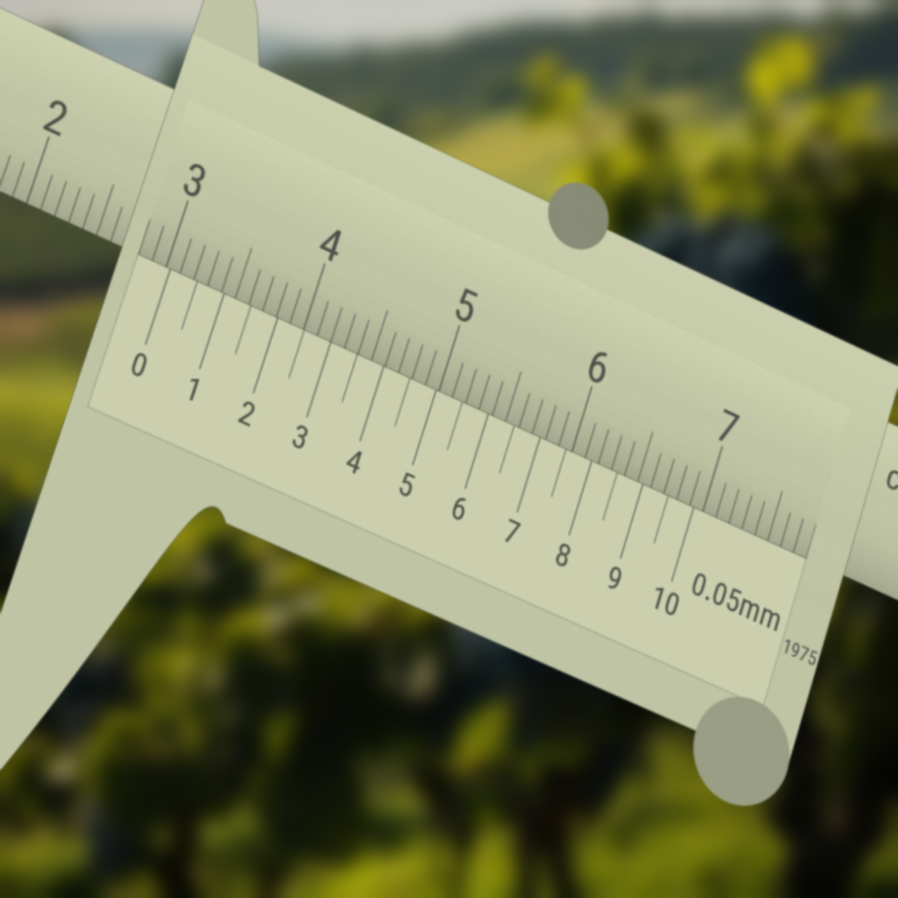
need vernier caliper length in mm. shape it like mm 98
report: mm 30.3
